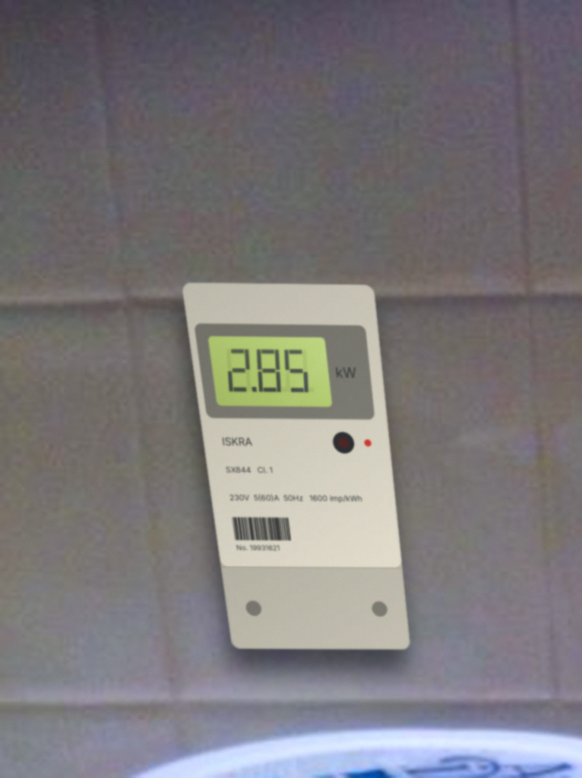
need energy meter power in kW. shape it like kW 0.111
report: kW 2.85
